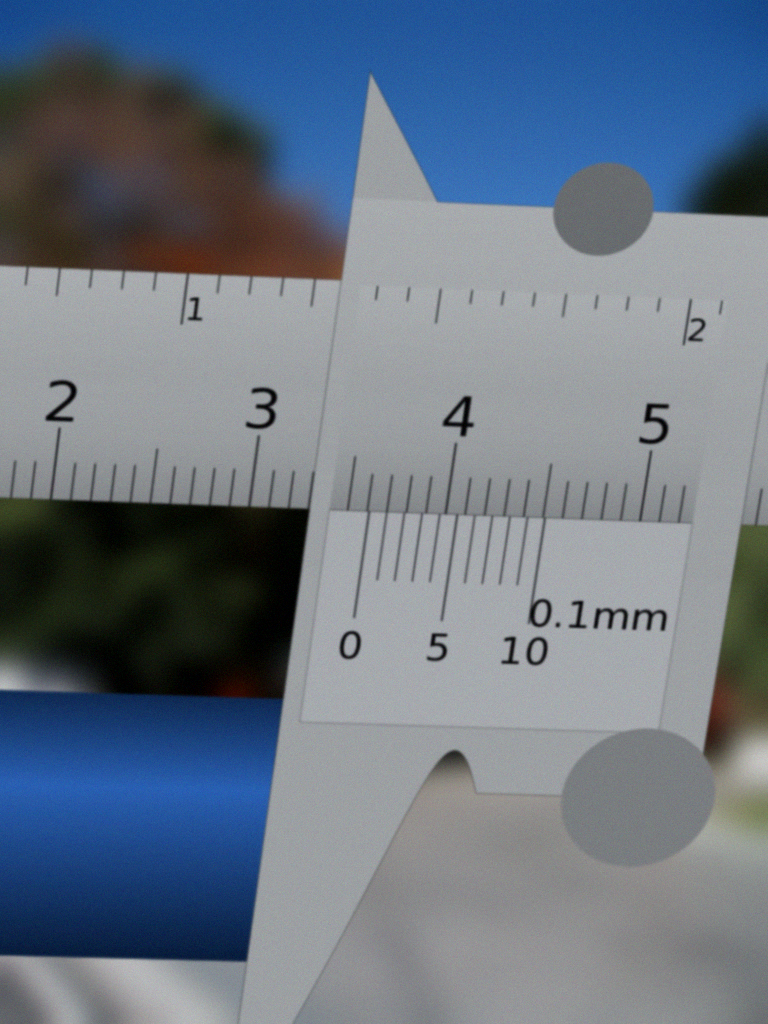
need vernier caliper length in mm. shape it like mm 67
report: mm 36.1
